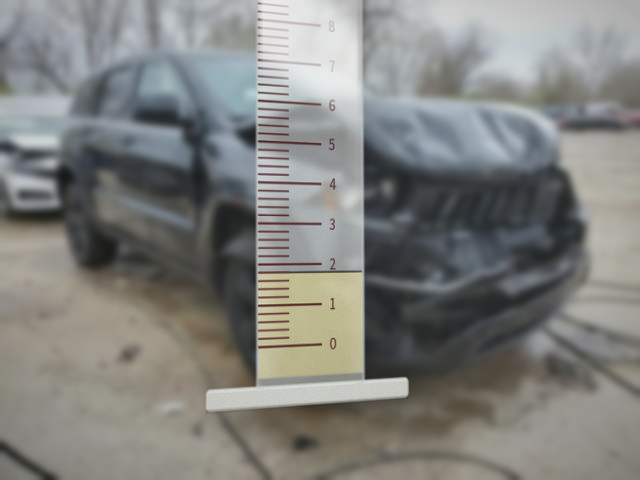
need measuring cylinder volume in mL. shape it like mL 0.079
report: mL 1.8
